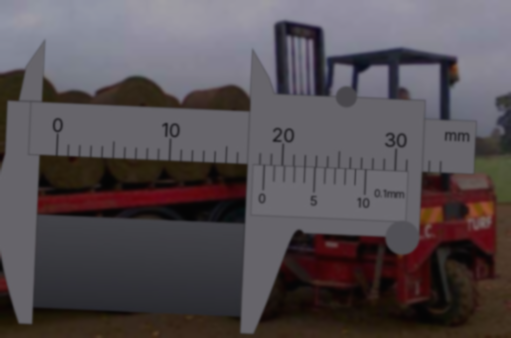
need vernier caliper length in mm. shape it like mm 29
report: mm 18.4
